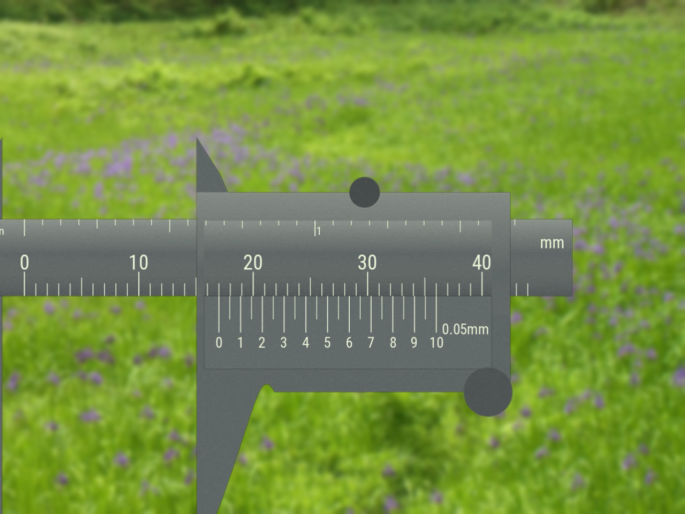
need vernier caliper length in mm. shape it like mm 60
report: mm 17.0
